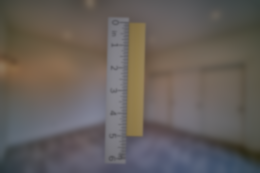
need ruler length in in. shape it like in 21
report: in 5
